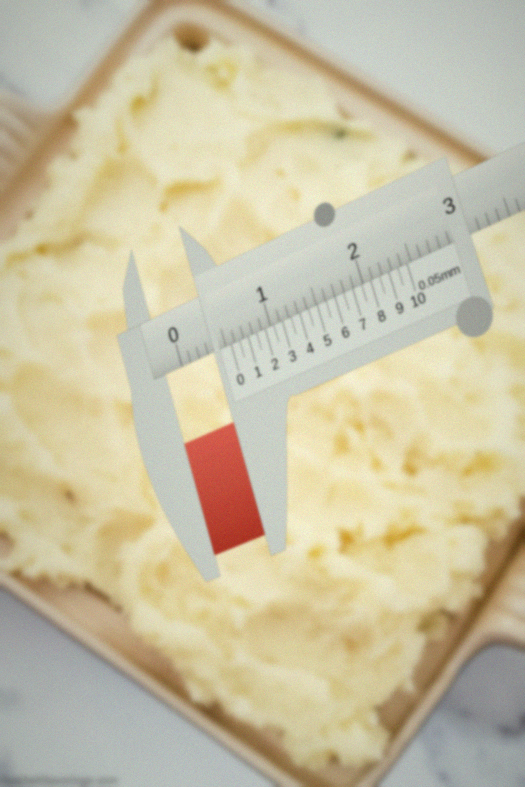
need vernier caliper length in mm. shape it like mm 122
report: mm 5.6
